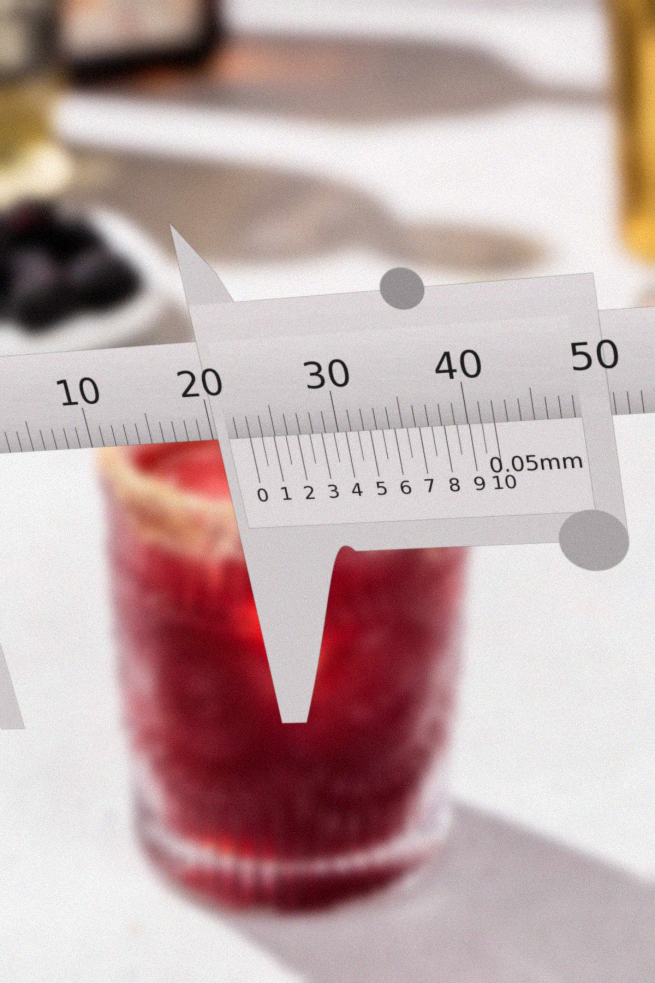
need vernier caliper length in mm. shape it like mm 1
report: mm 23.0
